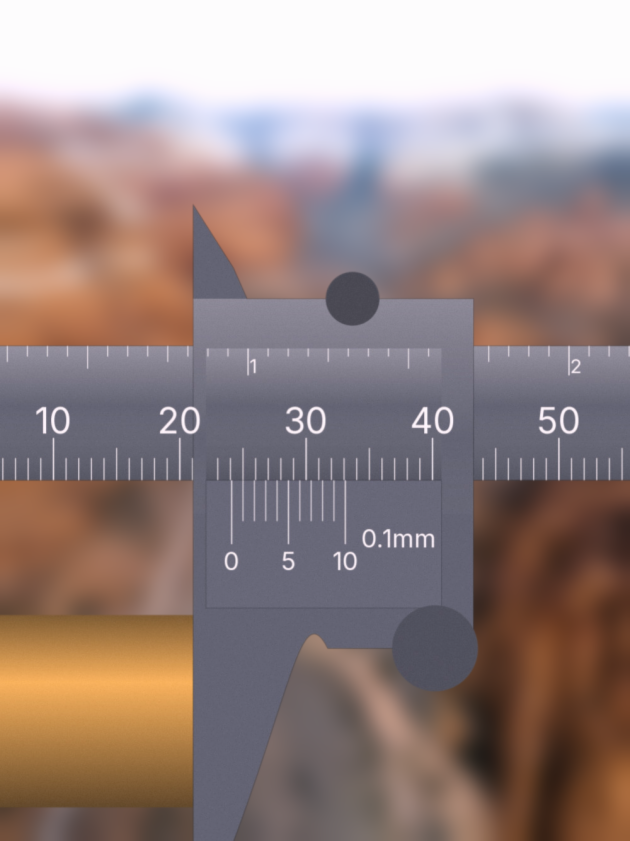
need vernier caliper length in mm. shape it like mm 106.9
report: mm 24.1
